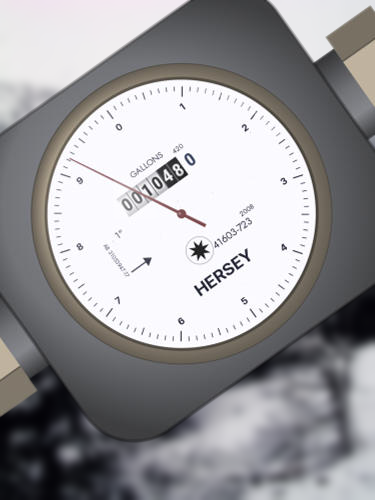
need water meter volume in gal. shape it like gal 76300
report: gal 10479.2
